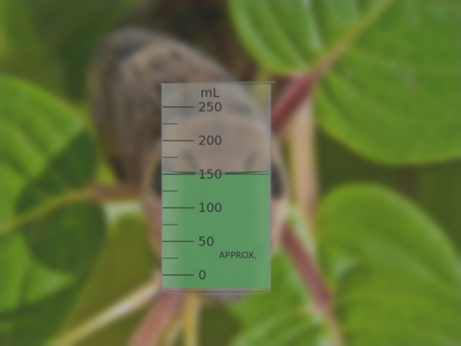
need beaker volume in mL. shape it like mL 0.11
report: mL 150
